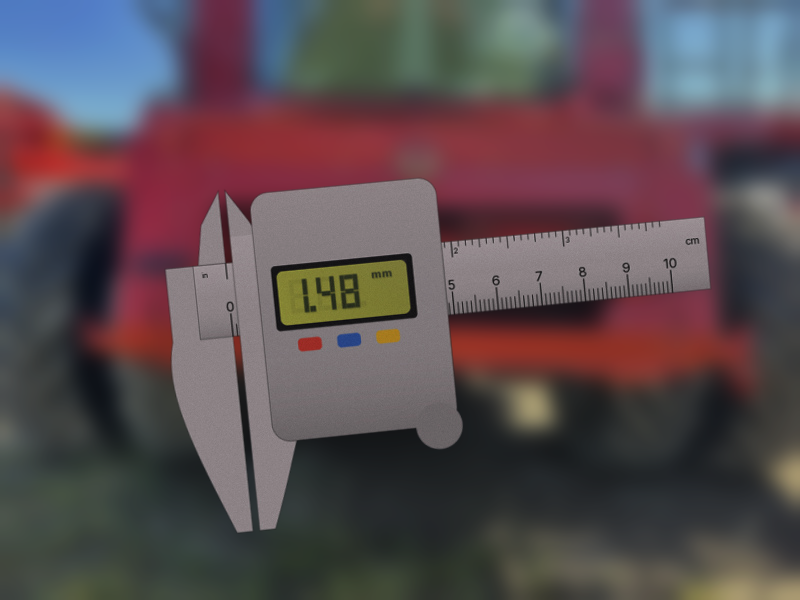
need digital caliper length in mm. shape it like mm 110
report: mm 1.48
